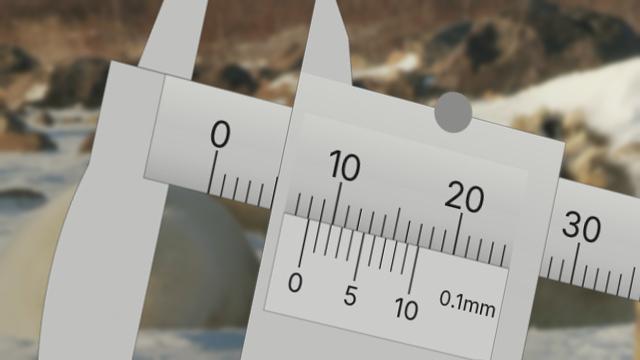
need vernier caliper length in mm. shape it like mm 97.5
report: mm 8.1
